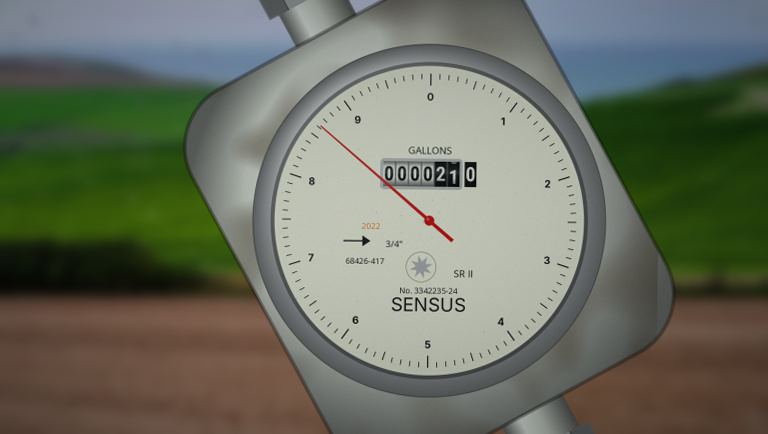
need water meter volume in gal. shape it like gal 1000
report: gal 208.6
